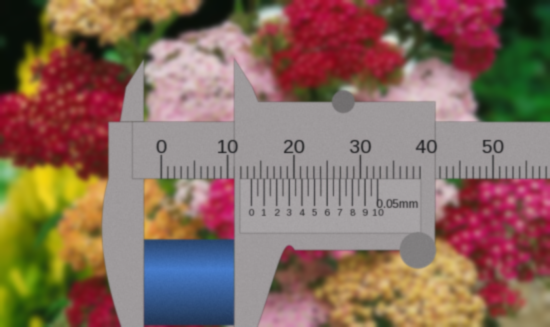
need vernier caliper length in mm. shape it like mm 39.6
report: mm 13.6
